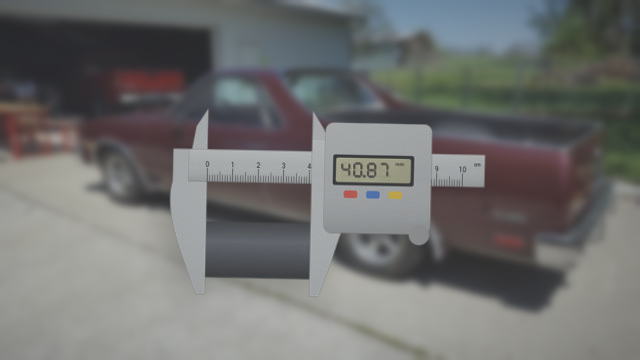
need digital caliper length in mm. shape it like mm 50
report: mm 40.87
